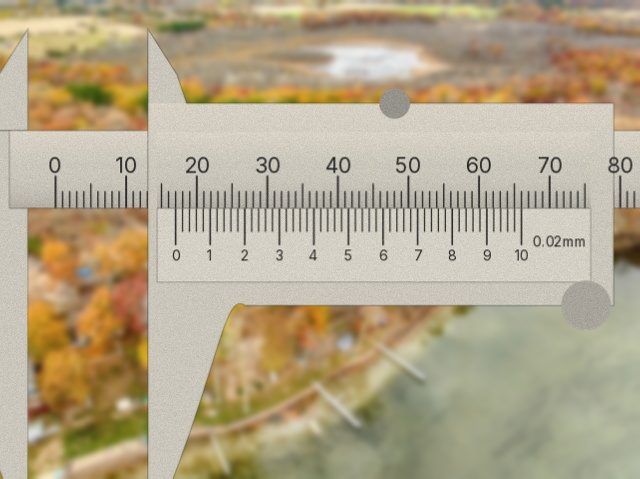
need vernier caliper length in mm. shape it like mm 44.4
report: mm 17.0
